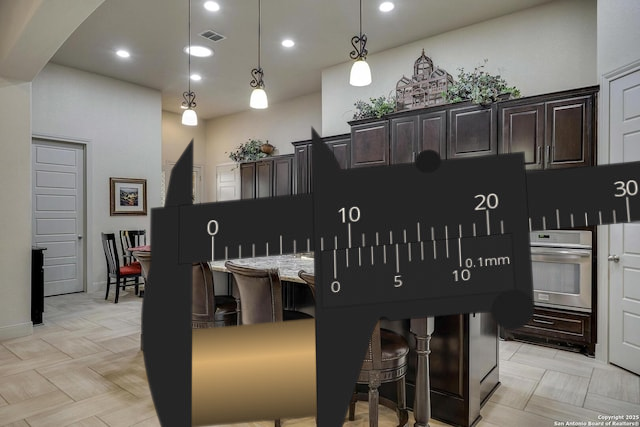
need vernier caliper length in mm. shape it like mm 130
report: mm 8.9
